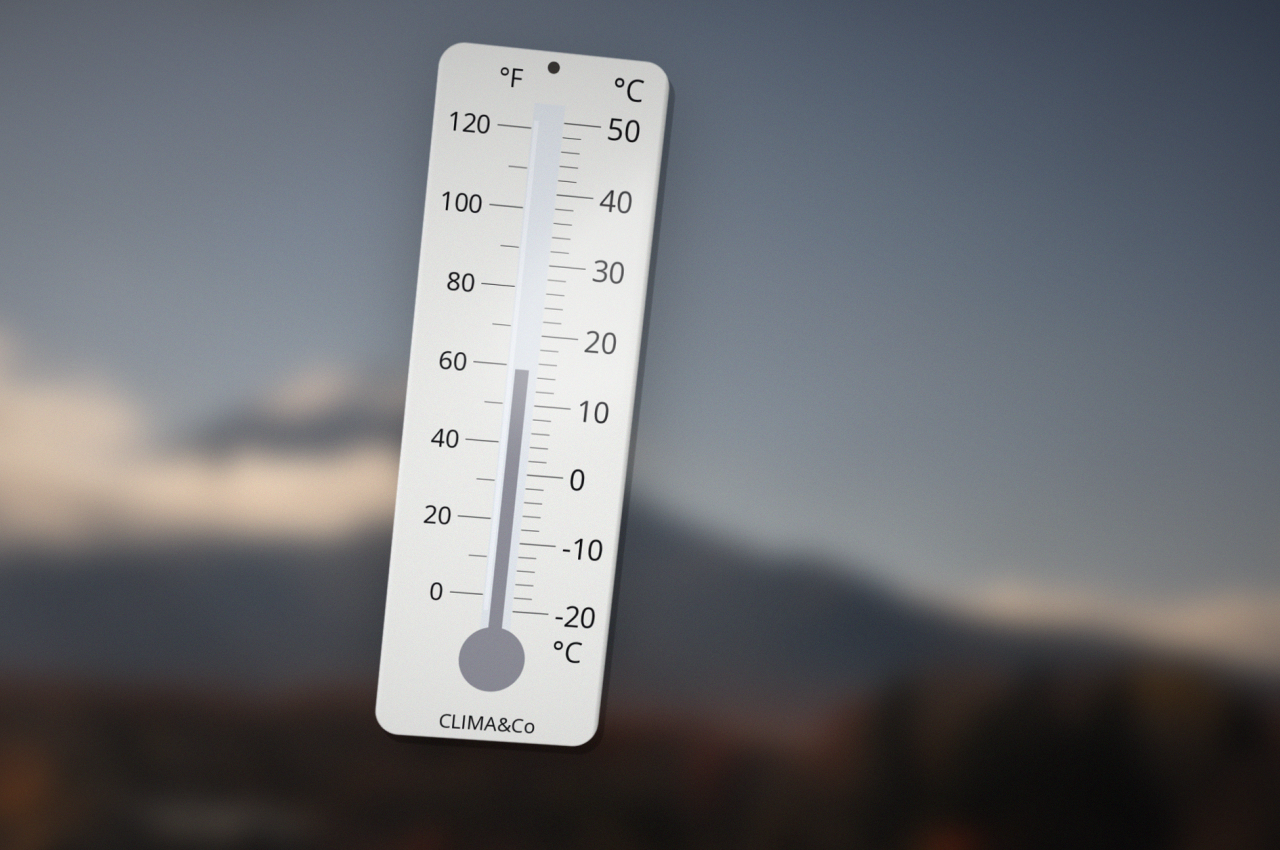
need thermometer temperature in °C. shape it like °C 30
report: °C 15
